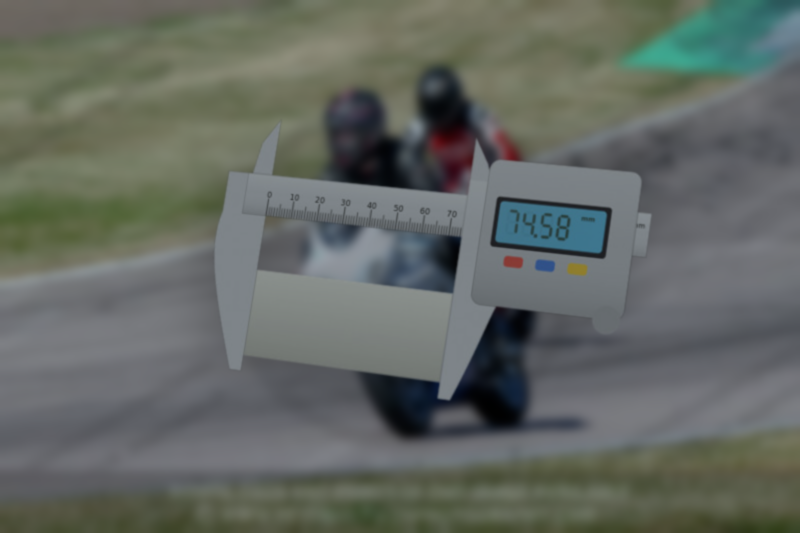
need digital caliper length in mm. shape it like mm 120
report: mm 74.58
